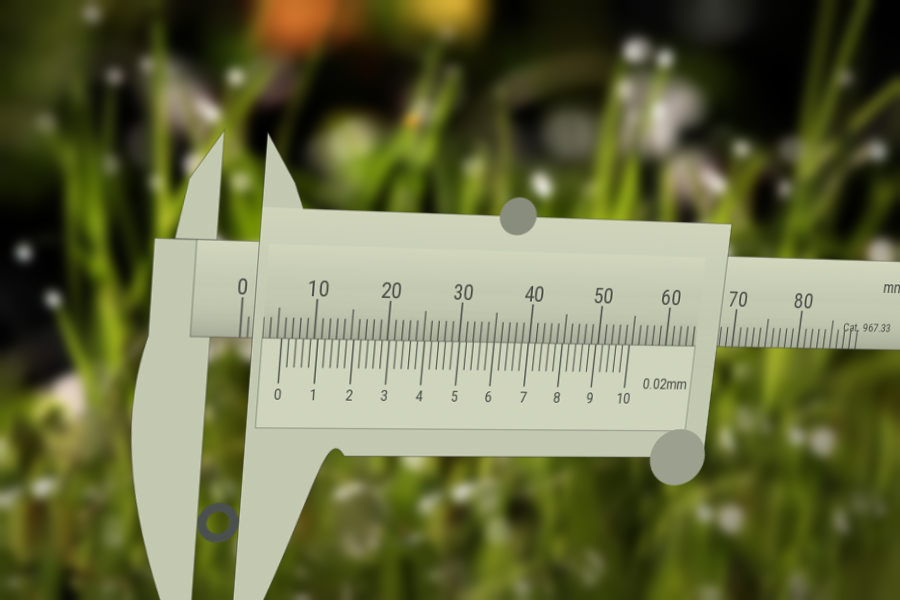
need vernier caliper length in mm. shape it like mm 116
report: mm 5.6
